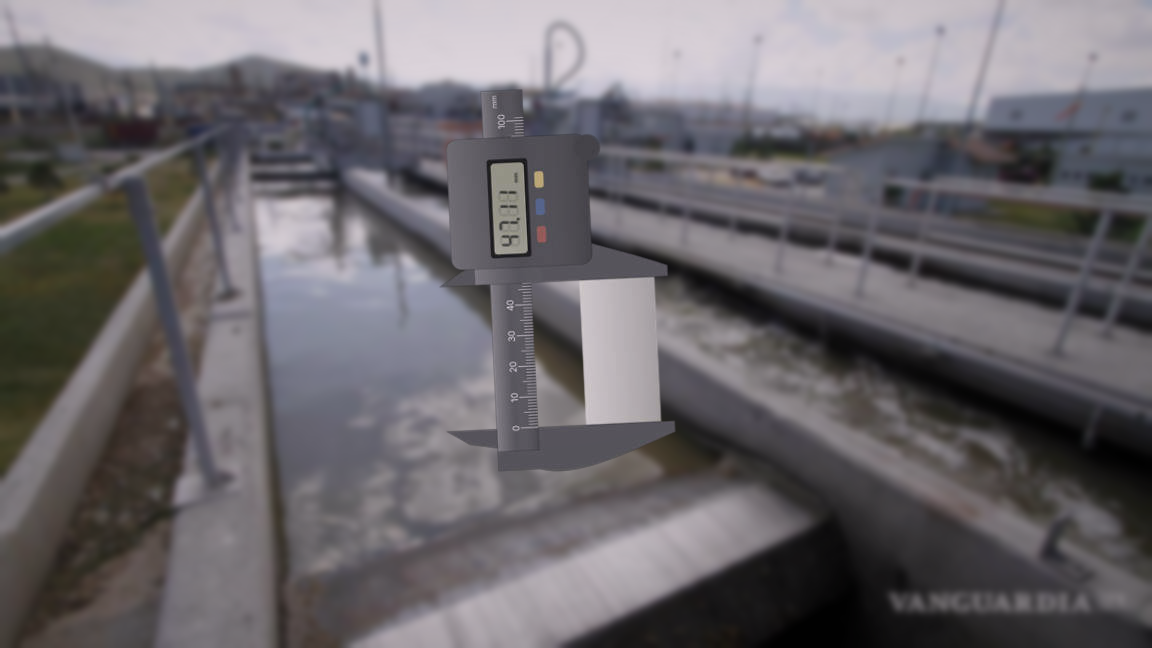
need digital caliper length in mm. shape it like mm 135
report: mm 47.11
